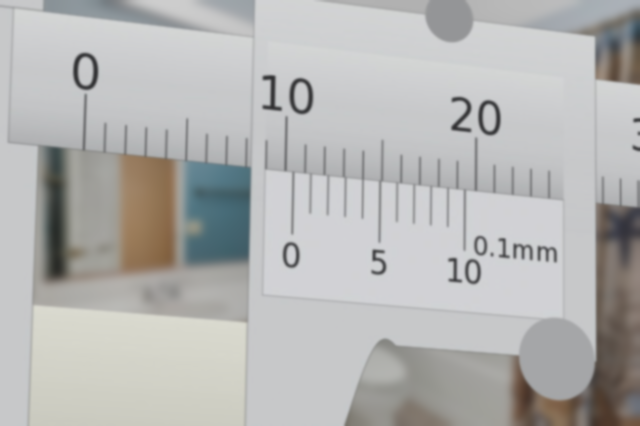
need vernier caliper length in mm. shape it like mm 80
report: mm 10.4
